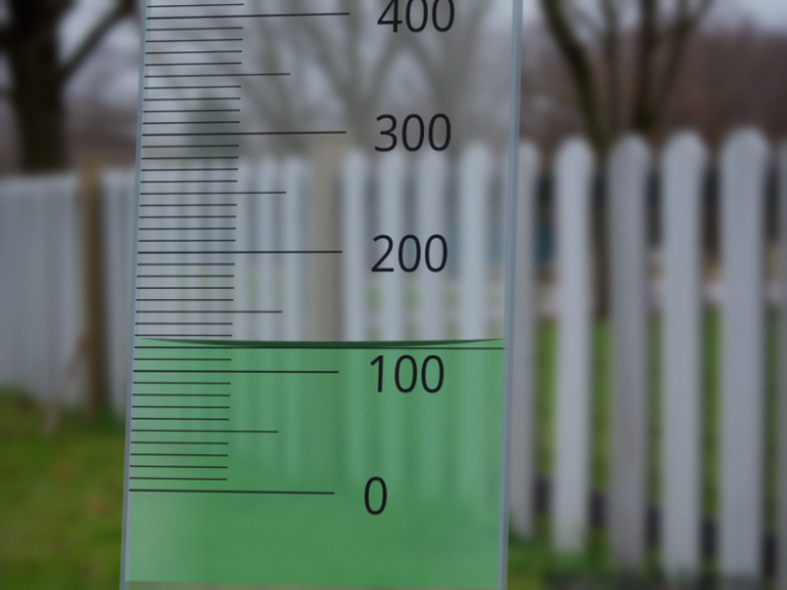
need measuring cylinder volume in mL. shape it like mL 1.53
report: mL 120
